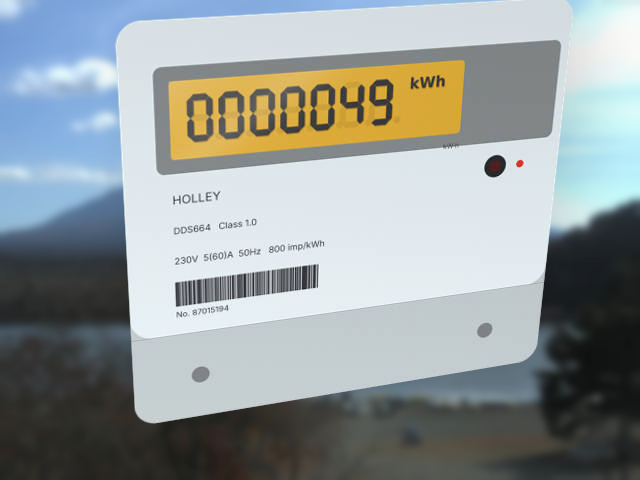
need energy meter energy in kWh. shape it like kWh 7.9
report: kWh 49
